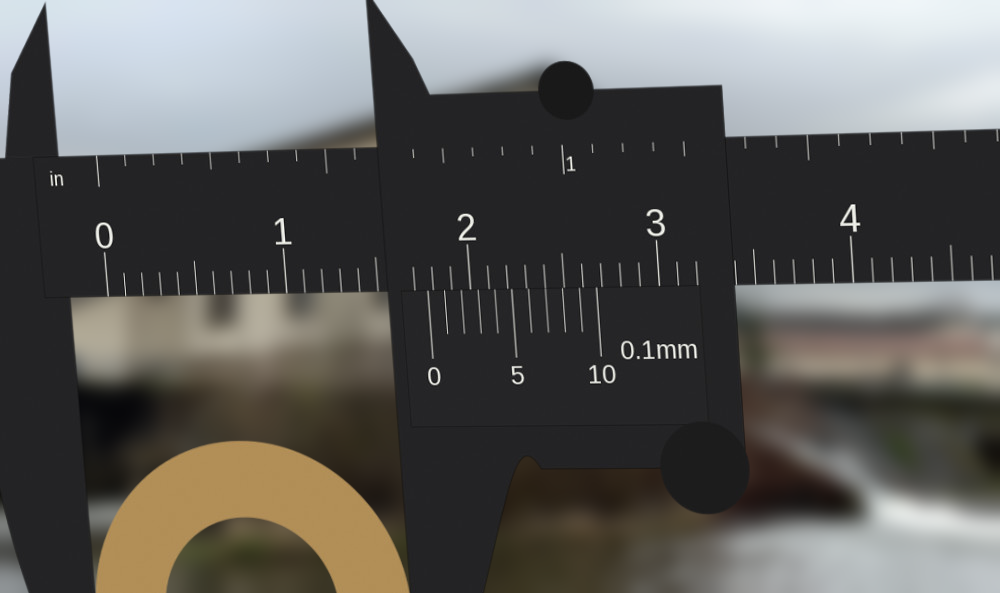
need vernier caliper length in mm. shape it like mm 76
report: mm 17.7
